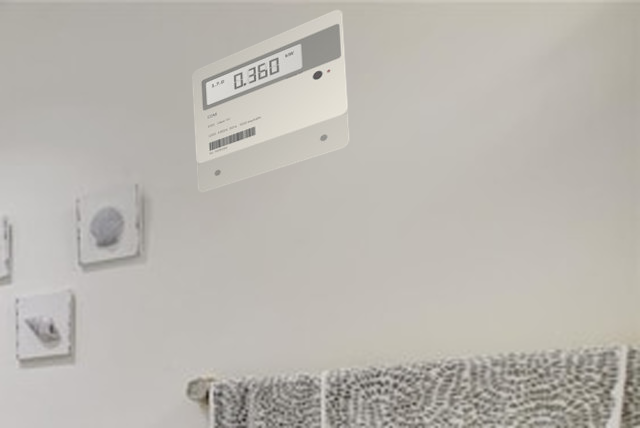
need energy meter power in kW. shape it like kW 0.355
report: kW 0.360
